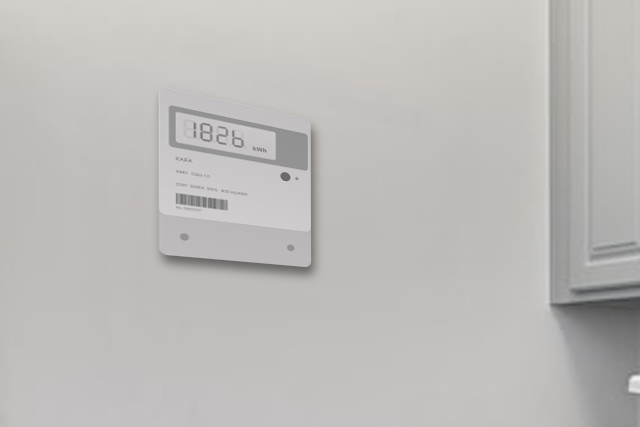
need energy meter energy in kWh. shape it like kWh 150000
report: kWh 1826
